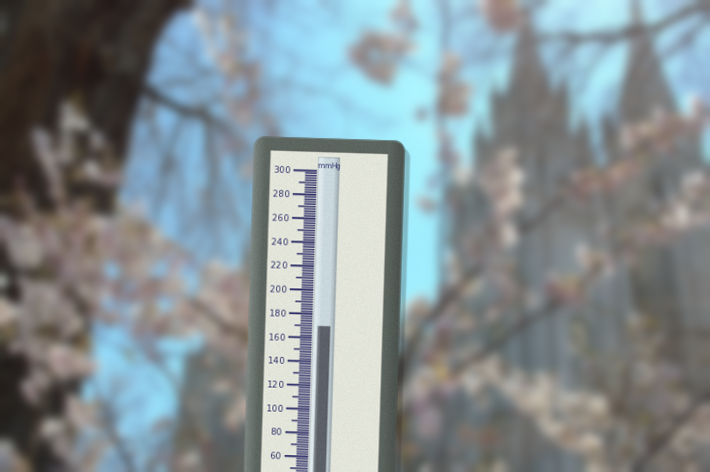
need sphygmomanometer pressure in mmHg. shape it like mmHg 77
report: mmHg 170
